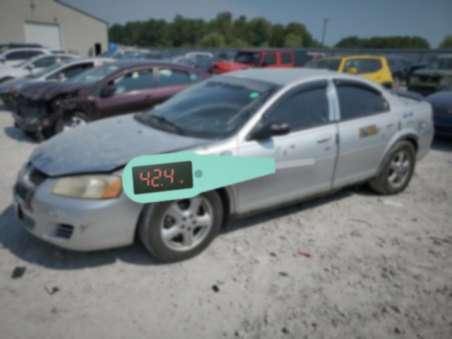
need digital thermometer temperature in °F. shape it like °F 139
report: °F 42.4
